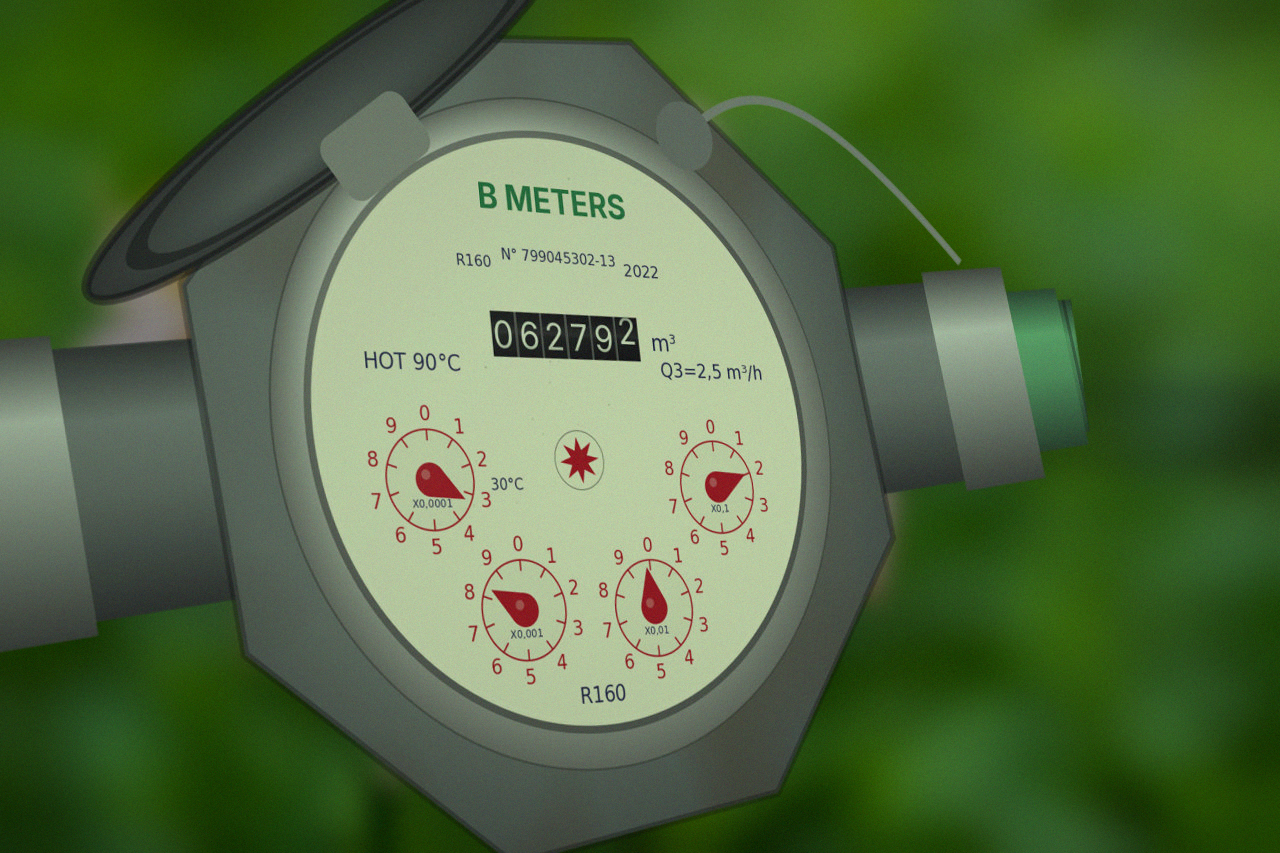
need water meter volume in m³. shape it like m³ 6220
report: m³ 62792.1983
